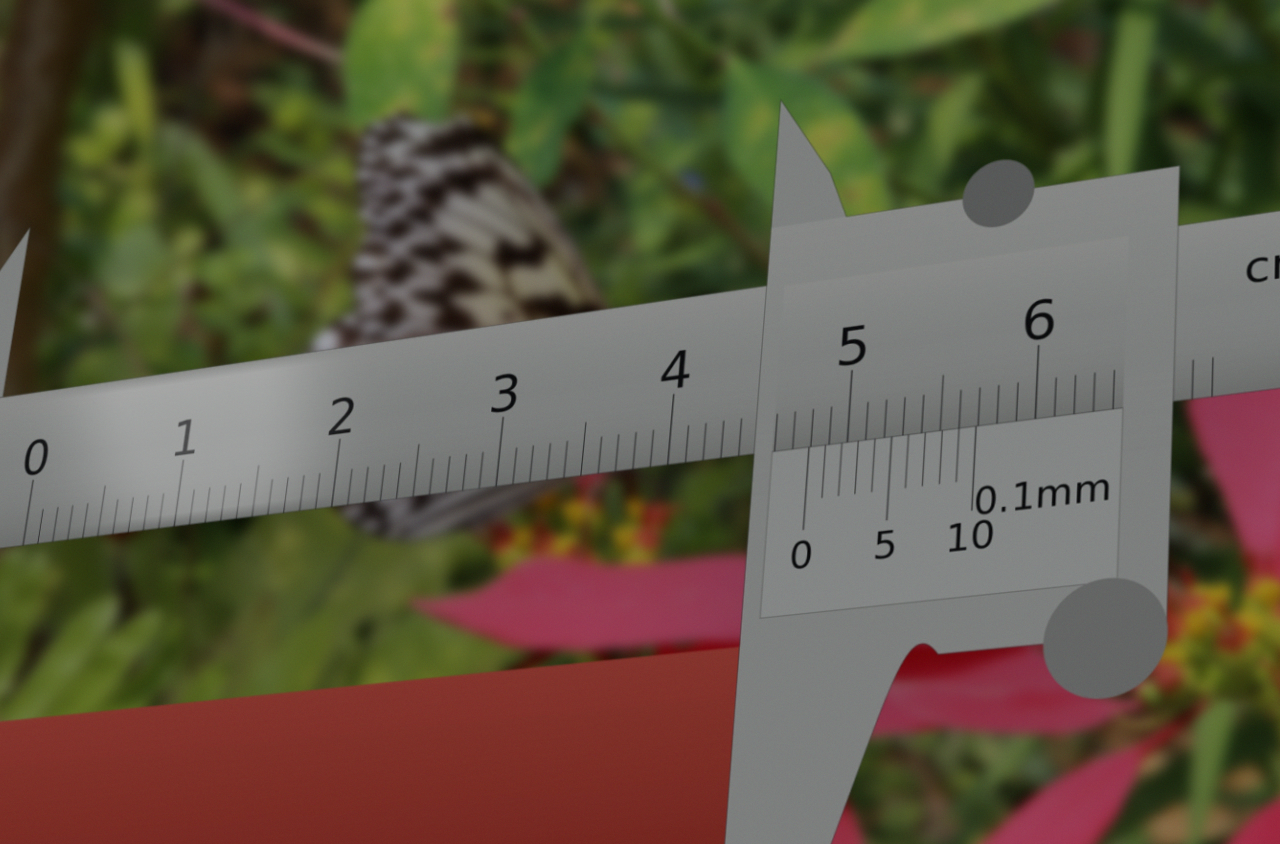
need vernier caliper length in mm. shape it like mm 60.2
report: mm 47.9
